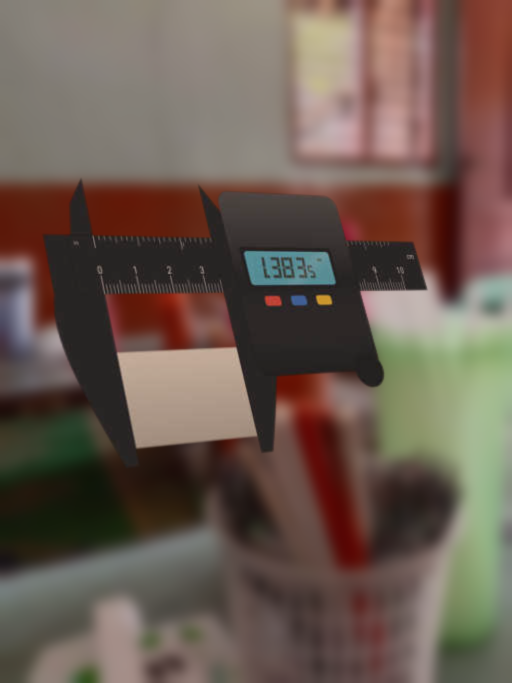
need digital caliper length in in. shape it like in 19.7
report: in 1.3835
